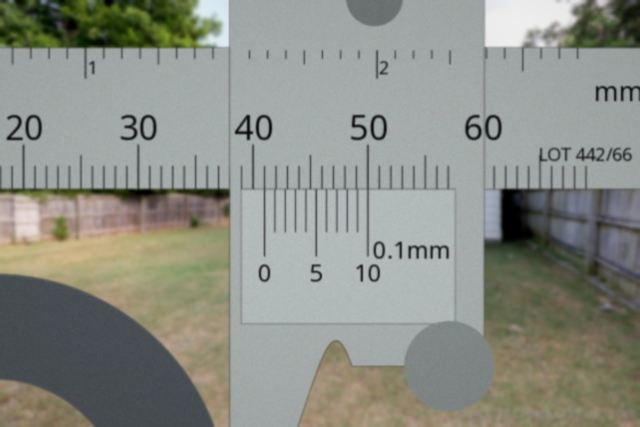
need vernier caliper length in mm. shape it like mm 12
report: mm 41.0
